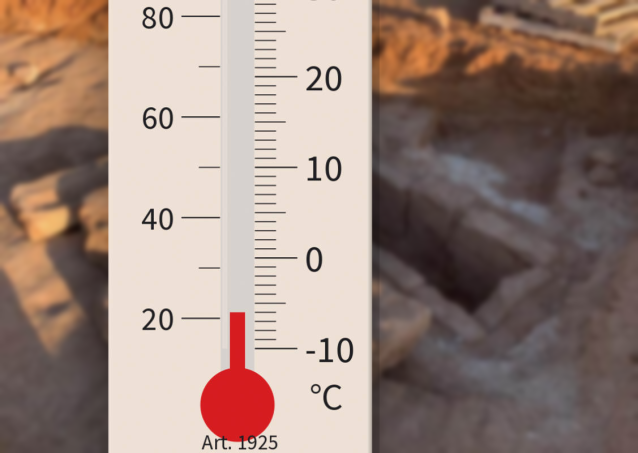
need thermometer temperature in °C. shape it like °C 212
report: °C -6
